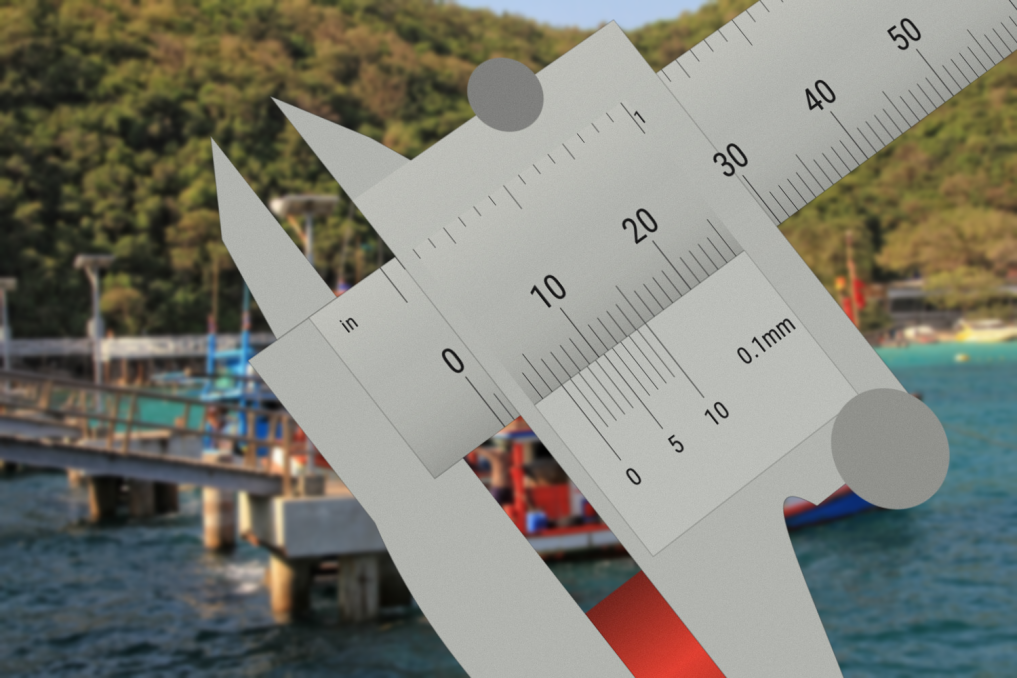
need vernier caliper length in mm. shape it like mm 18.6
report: mm 6.0
